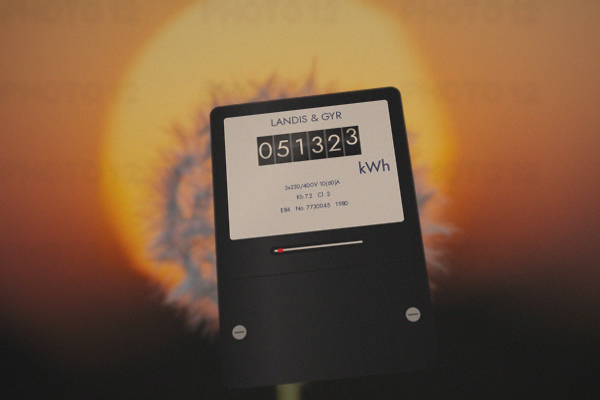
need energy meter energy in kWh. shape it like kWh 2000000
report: kWh 51323
